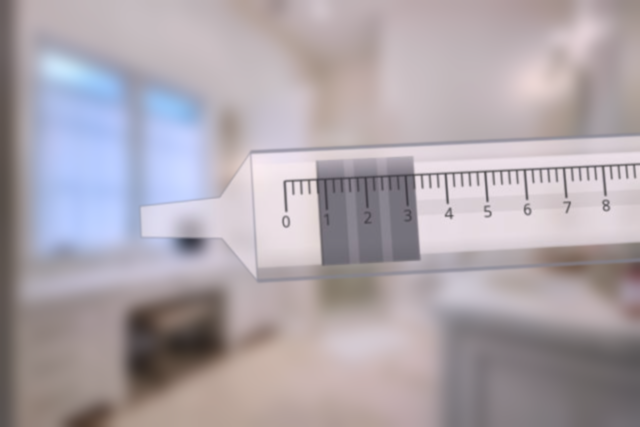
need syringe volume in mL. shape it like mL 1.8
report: mL 0.8
